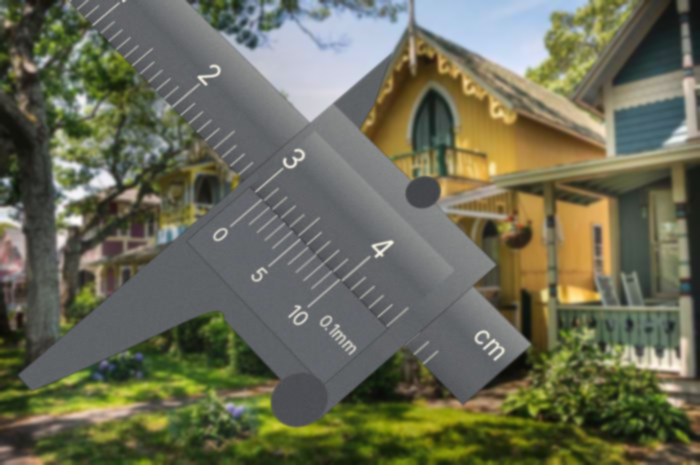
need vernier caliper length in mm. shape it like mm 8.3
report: mm 30.8
